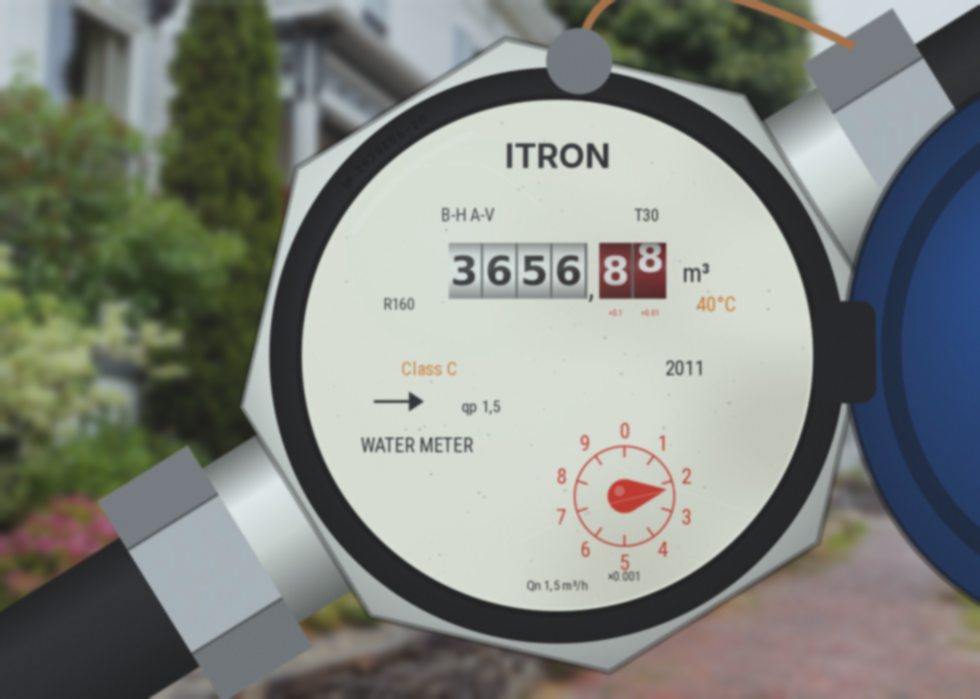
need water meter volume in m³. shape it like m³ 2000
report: m³ 3656.882
